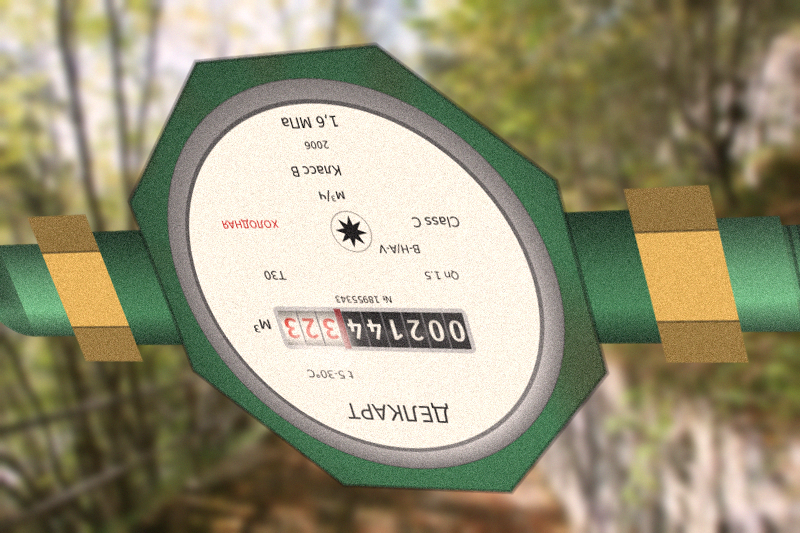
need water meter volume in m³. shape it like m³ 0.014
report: m³ 2144.323
